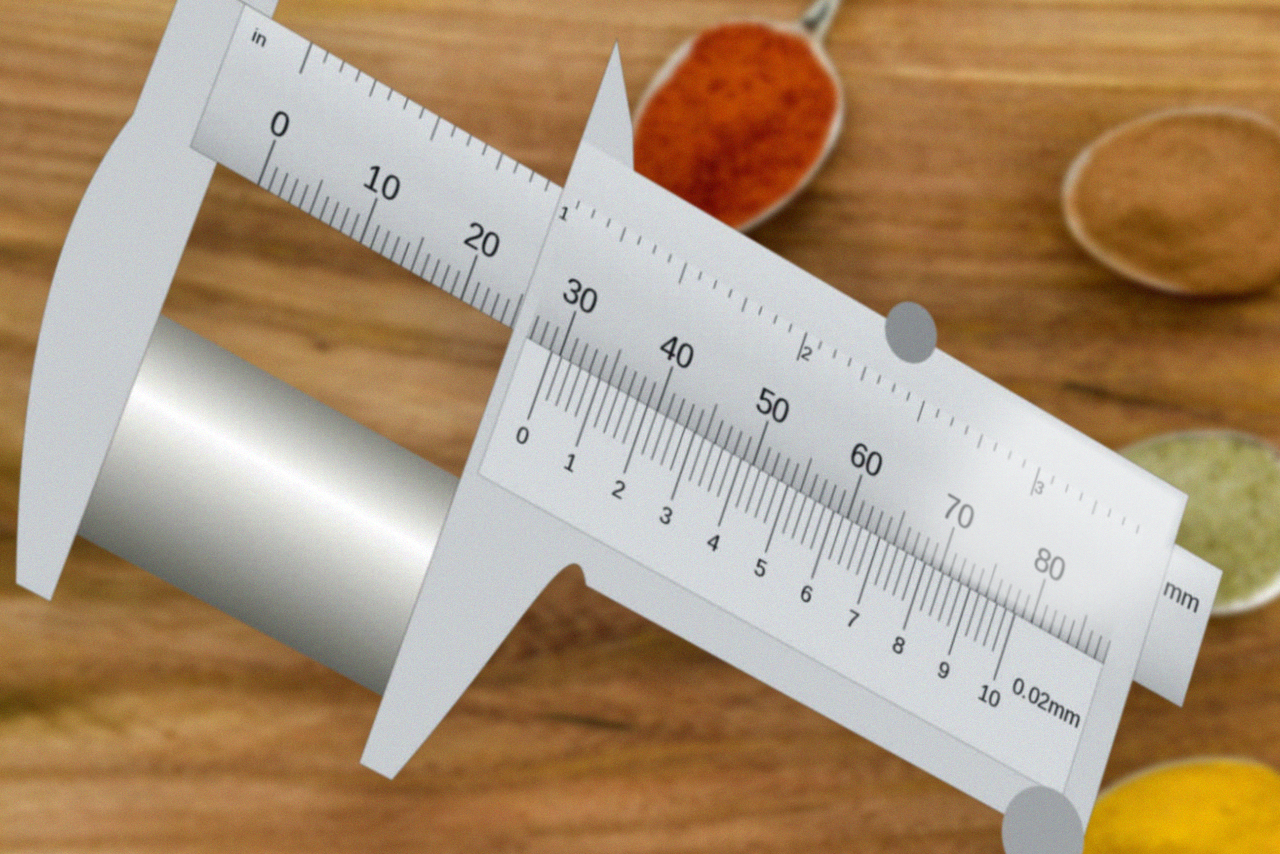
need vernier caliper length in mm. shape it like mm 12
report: mm 29.2
